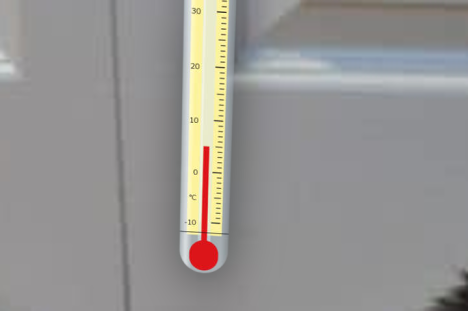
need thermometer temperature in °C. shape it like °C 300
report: °C 5
